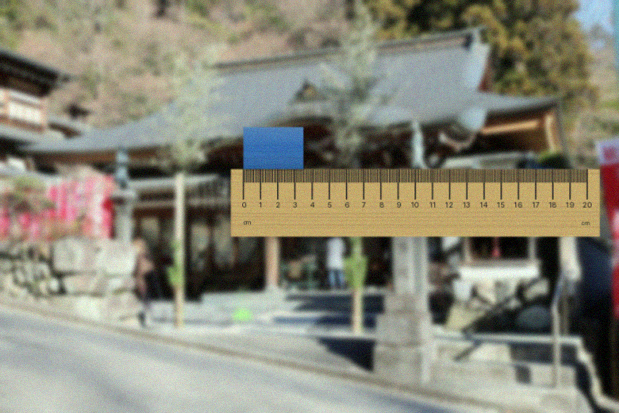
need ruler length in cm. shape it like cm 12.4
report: cm 3.5
